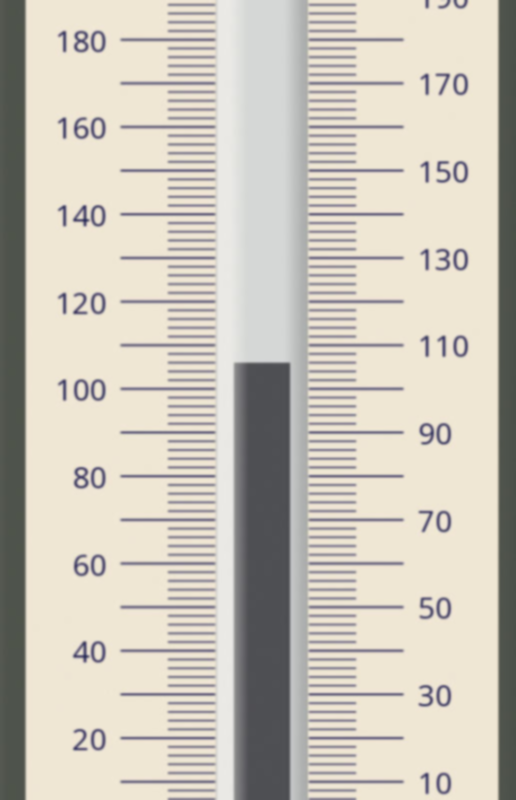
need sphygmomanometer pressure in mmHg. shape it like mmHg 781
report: mmHg 106
